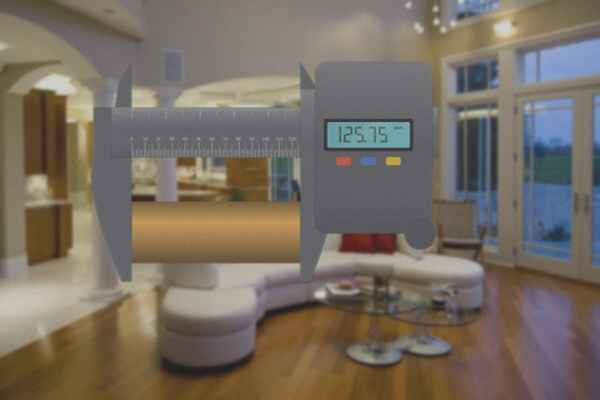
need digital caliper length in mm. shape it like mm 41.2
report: mm 125.75
